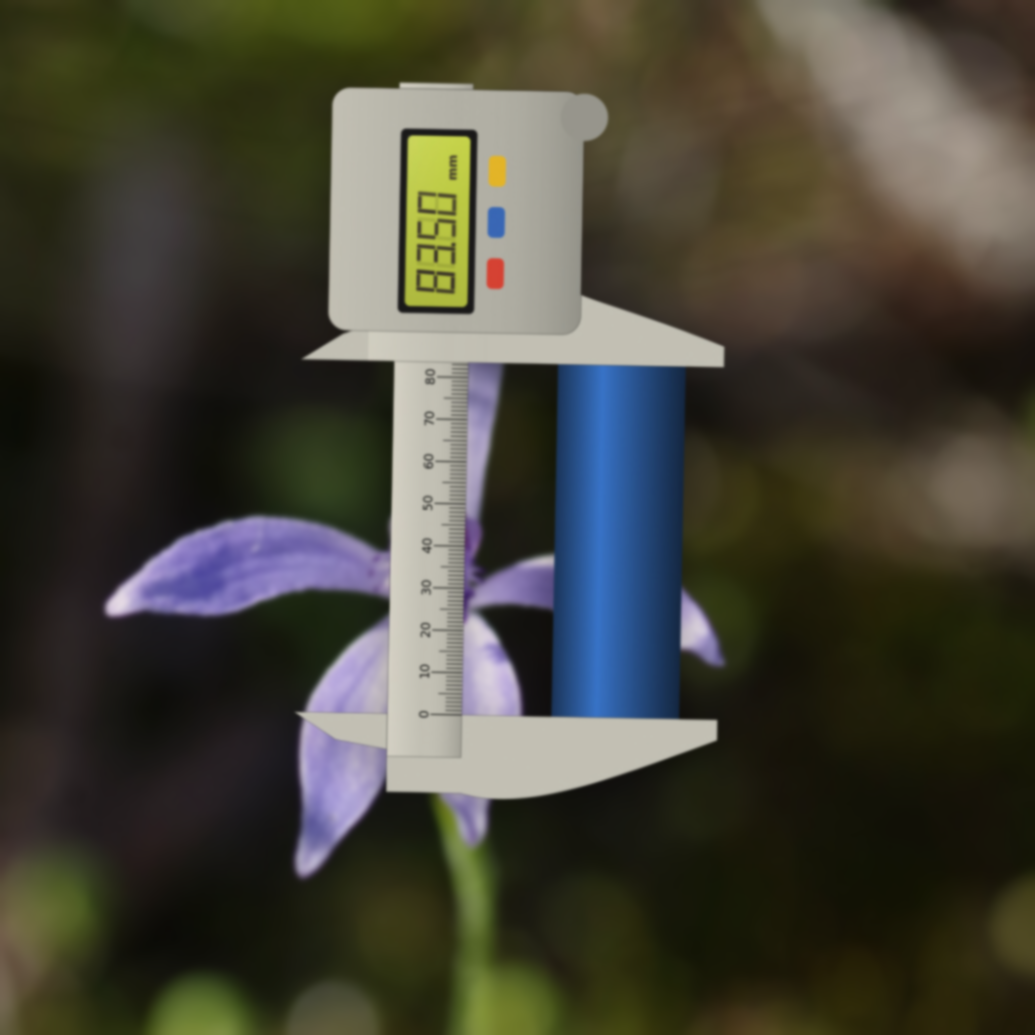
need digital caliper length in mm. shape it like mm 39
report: mm 83.50
